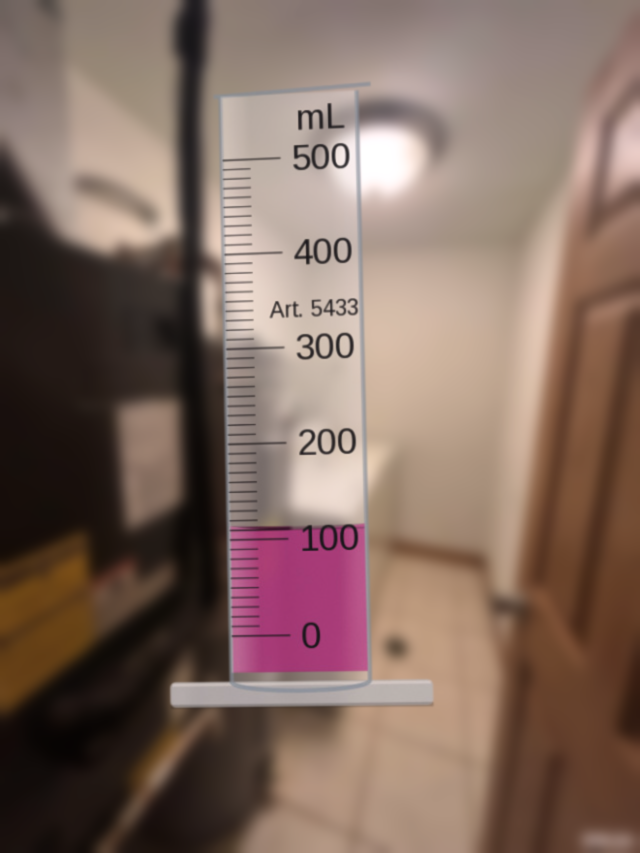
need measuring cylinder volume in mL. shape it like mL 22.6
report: mL 110
